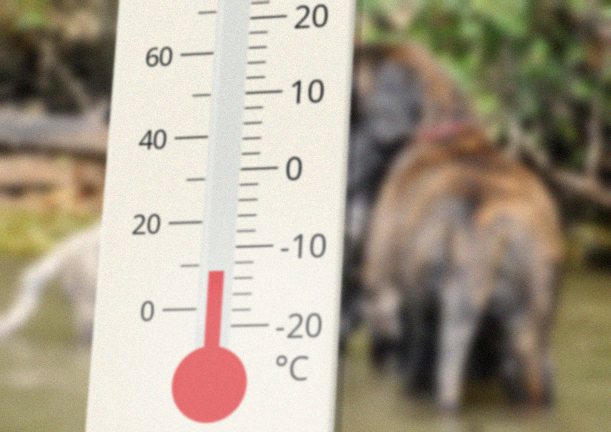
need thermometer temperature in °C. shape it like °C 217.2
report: °C -13
